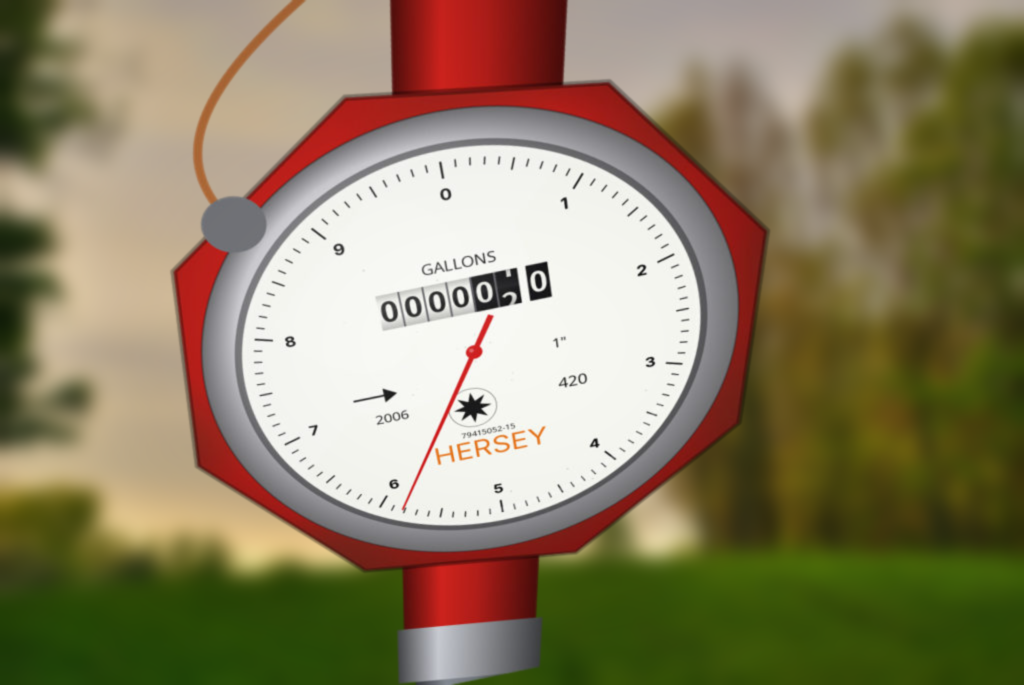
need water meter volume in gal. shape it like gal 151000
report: gal 15.8
